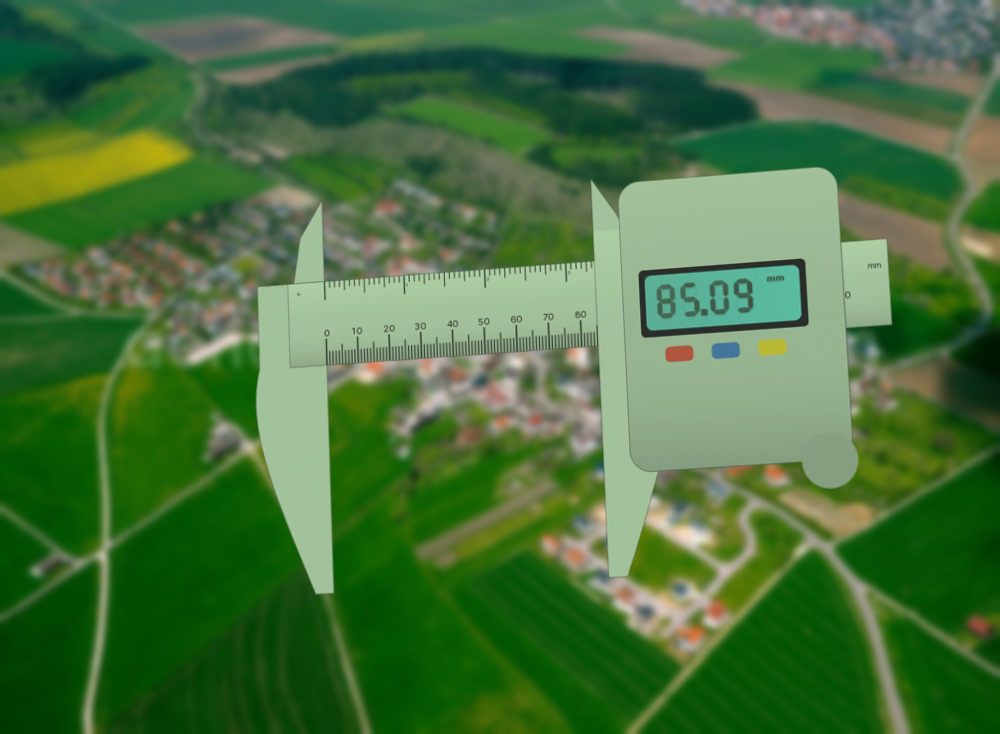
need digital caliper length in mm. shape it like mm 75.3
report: mm 85.09
